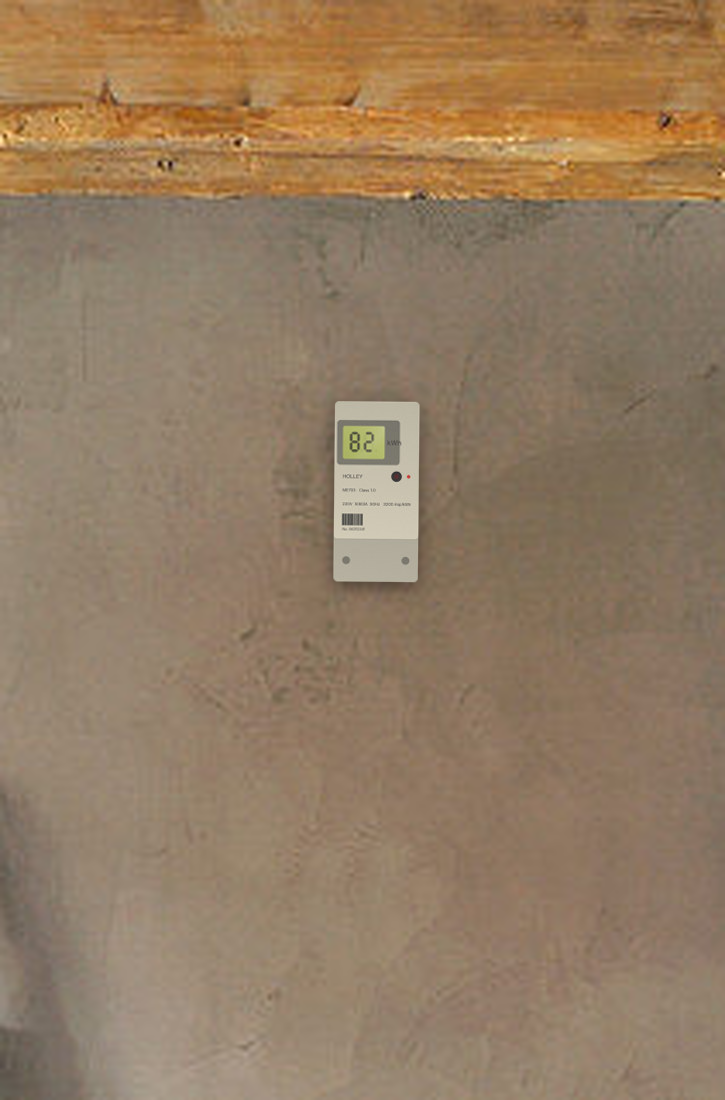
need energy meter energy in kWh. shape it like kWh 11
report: kWh 82
